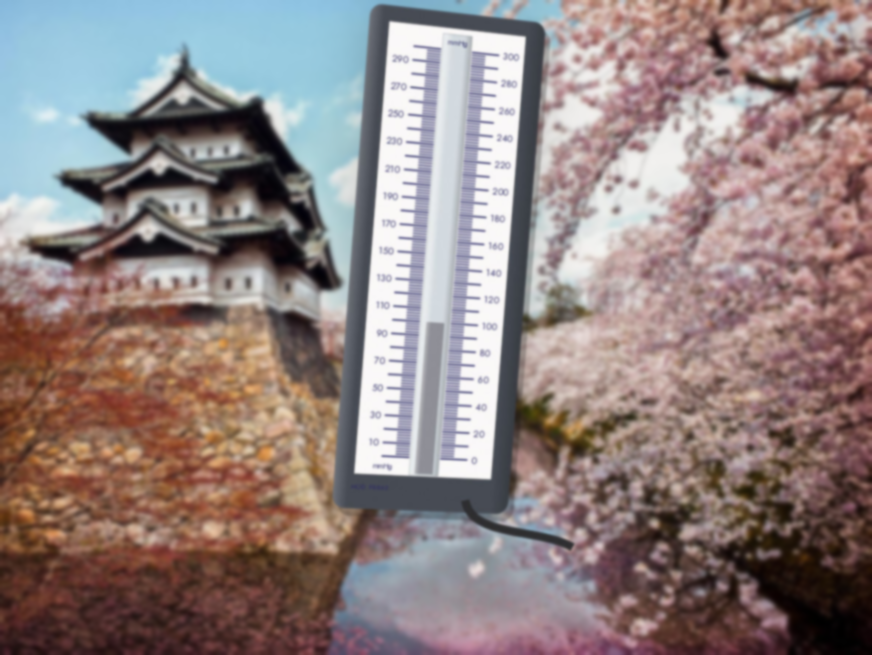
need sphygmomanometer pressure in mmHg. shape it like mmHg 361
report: mmHg 100
